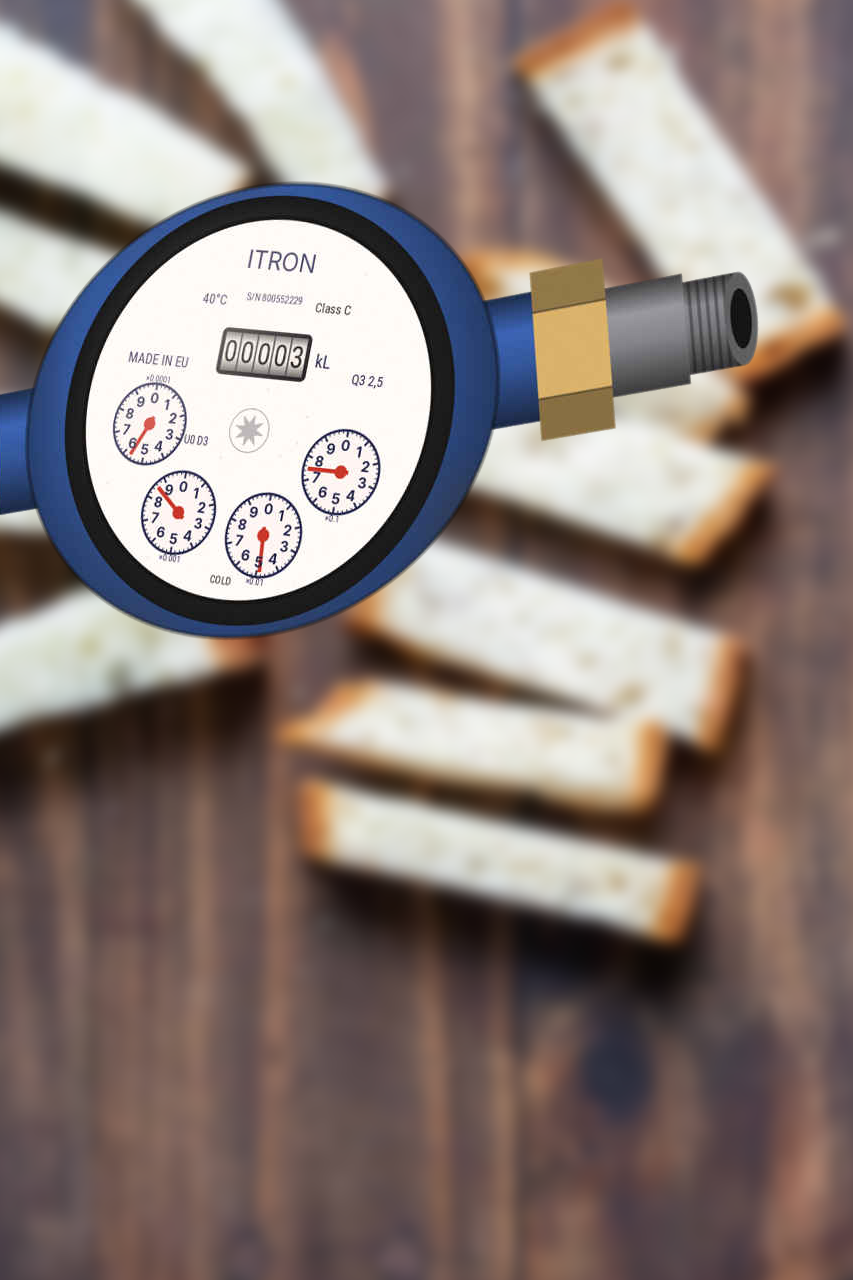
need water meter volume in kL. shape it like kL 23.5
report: kL 3.7485
